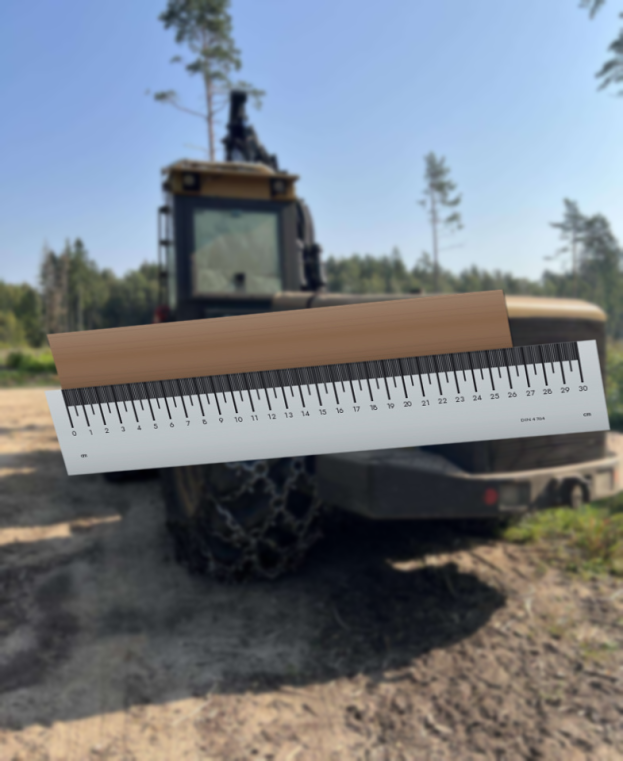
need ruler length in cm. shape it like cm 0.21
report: cm 26.5
